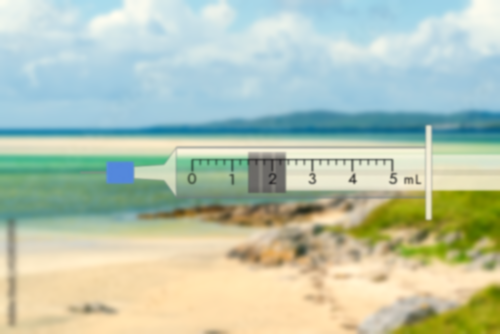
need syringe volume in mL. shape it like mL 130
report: mL 1.4
